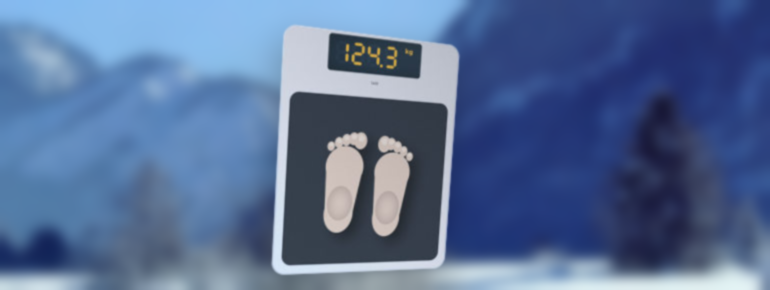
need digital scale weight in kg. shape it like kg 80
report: kg 124.3
